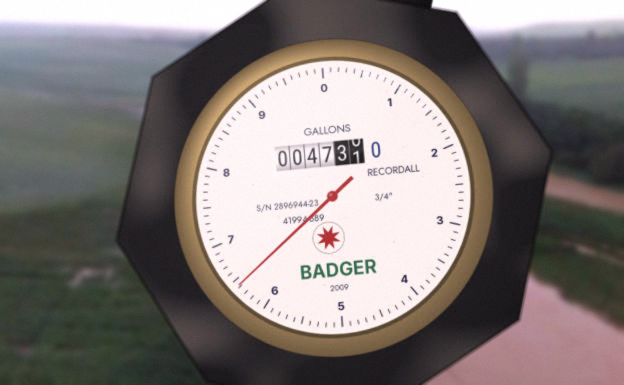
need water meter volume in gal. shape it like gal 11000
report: gal 47306.4
